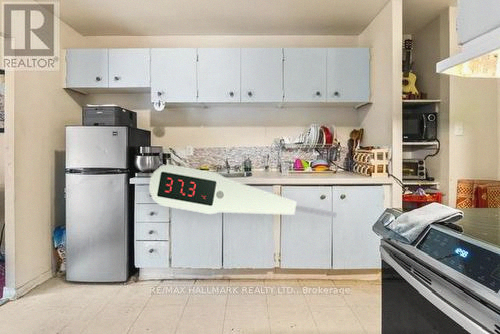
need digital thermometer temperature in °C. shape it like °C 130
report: °C 37.3
